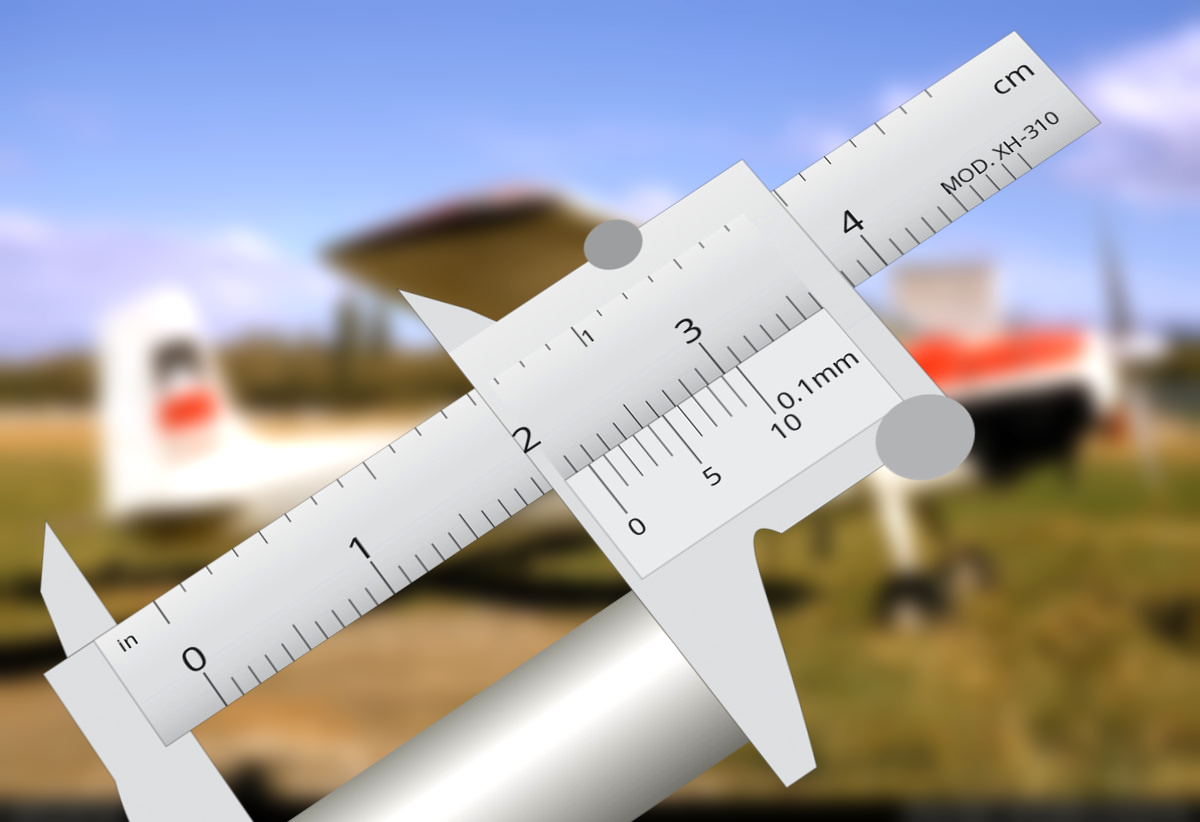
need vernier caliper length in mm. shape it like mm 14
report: mm 21.7
